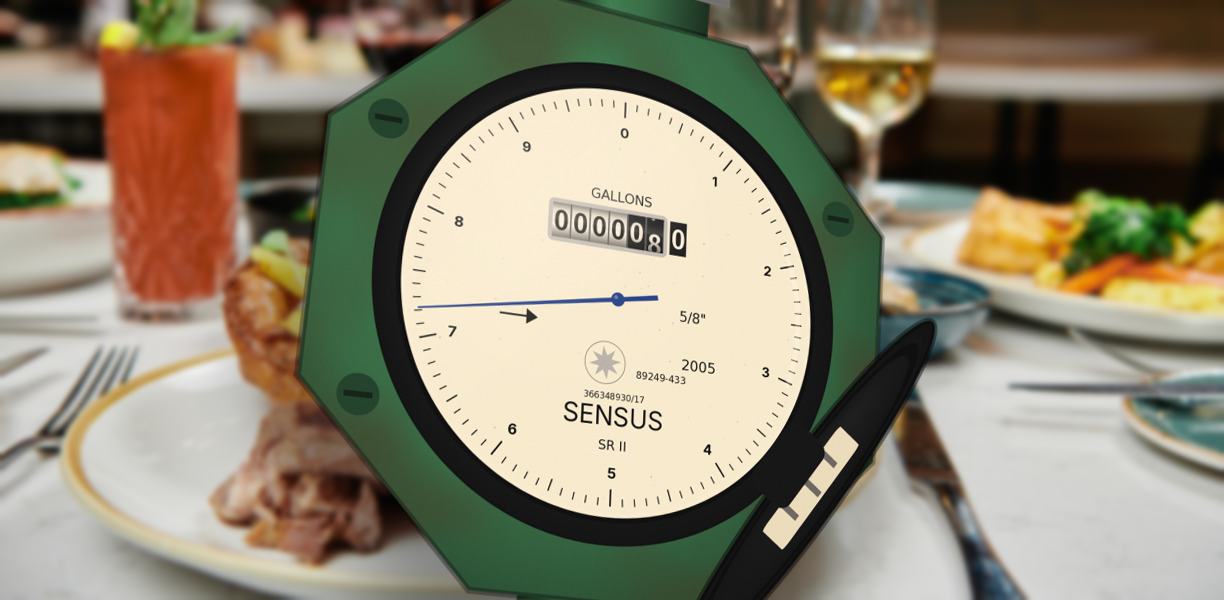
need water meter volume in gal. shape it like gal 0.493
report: gal 77.2
